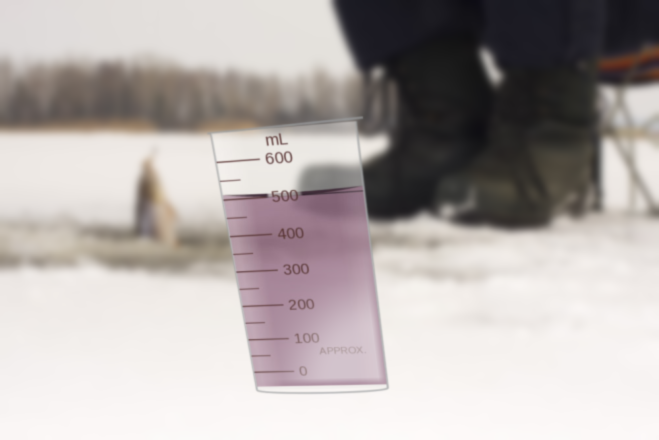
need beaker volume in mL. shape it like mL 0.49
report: mL 500
